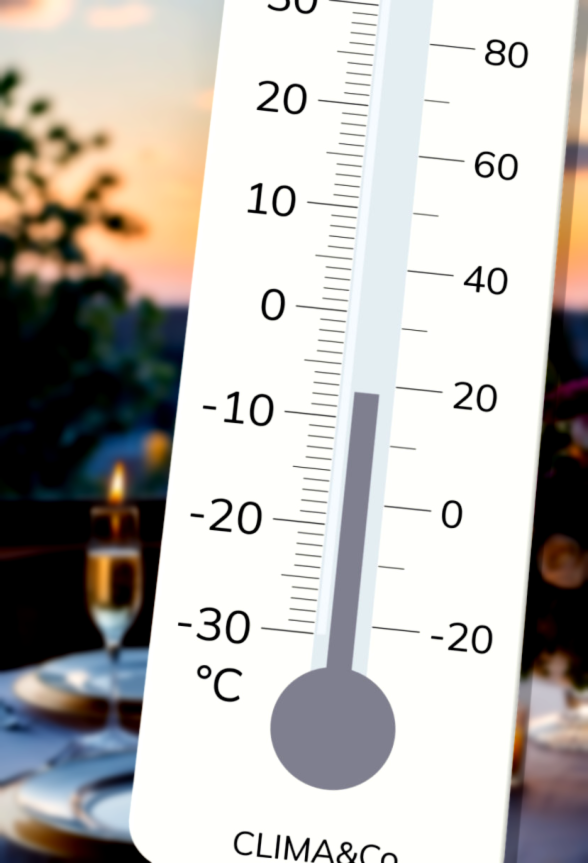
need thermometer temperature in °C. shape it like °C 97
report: °C -7.5
